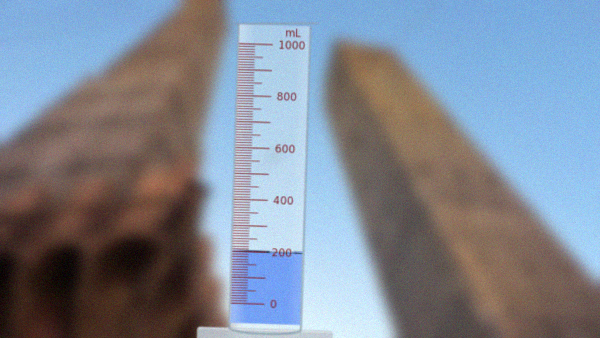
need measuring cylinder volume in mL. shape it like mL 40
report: mL 200
